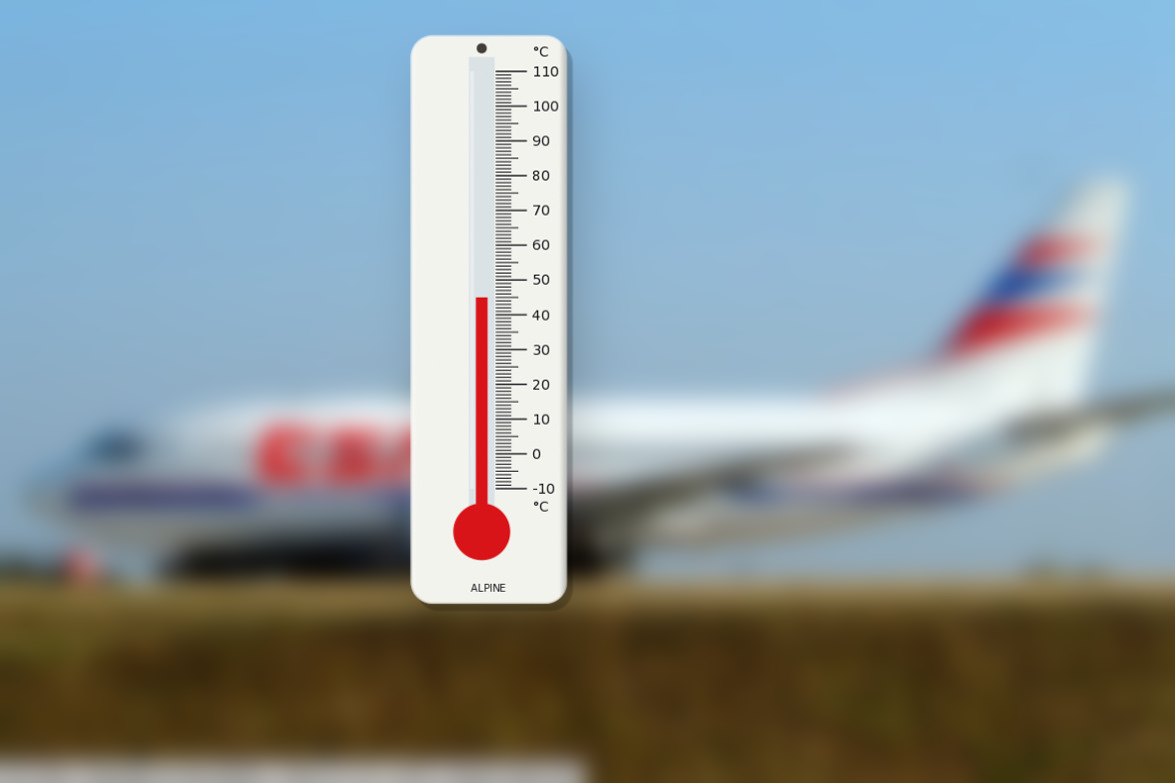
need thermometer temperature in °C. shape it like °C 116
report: °C 45
